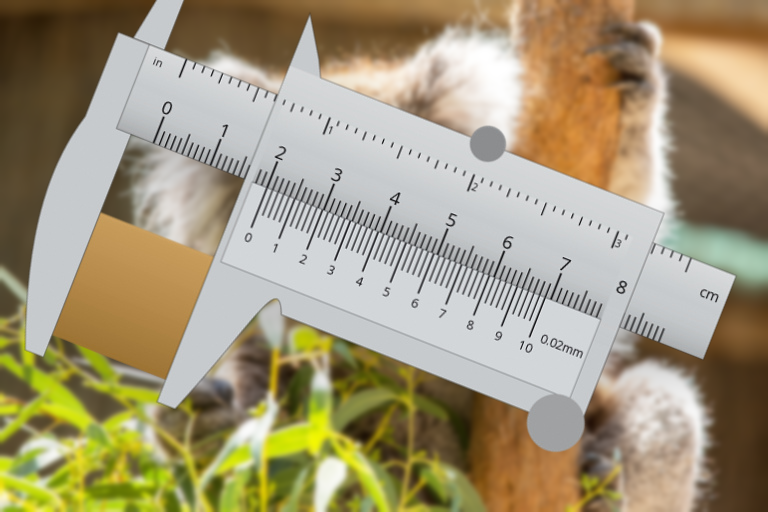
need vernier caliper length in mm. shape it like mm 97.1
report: mm 20.0
